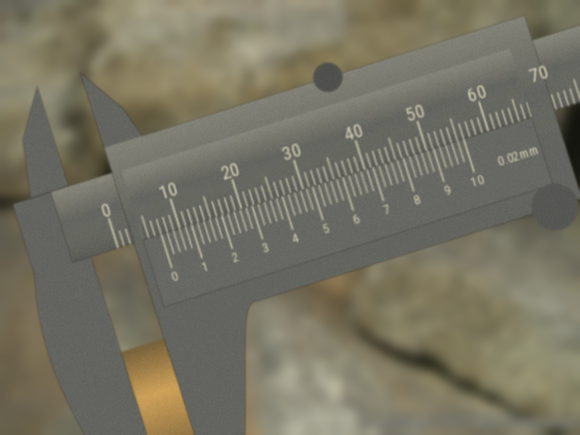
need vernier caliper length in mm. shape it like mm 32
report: mm 7.0
